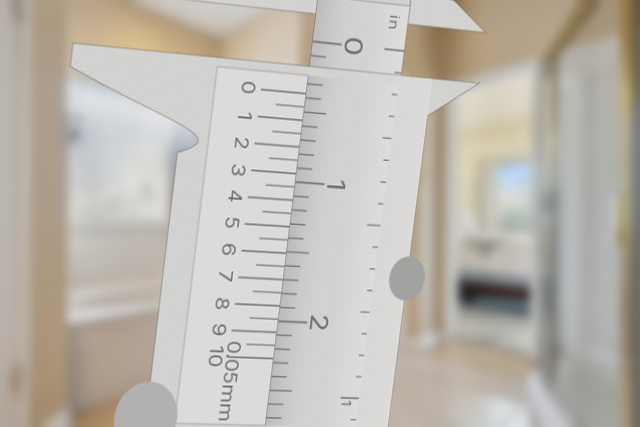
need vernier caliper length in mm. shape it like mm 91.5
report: mm 3.7
